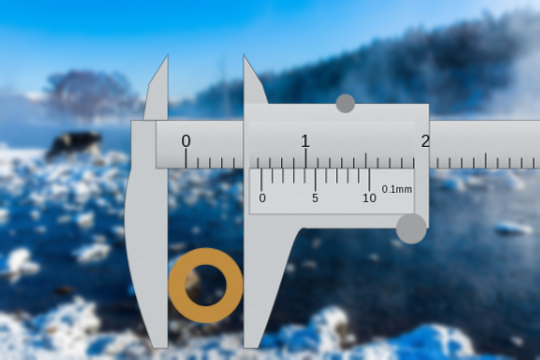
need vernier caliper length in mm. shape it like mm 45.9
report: mm 6.3
